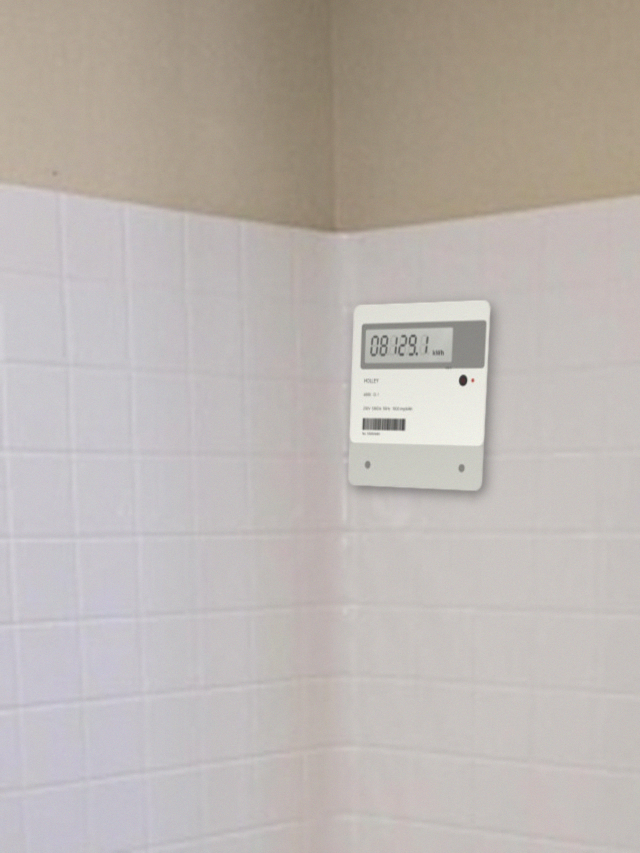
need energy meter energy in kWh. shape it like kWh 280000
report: kWh 8129.1
